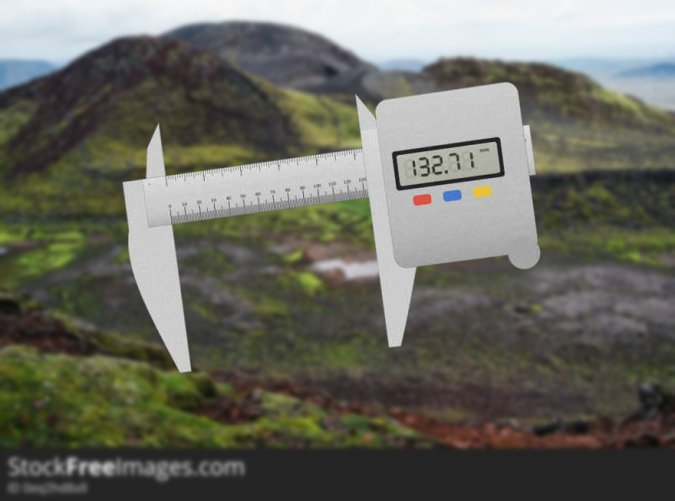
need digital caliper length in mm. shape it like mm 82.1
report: mm 132.71
